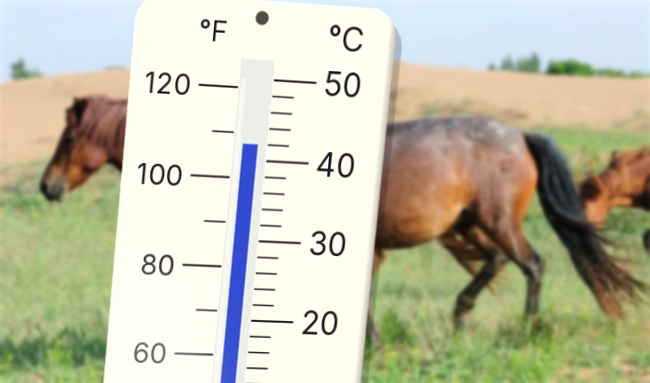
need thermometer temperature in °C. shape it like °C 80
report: °C 42
